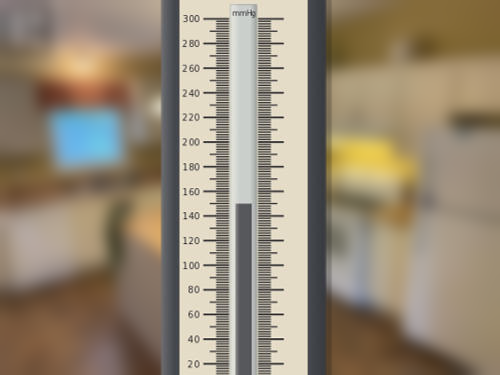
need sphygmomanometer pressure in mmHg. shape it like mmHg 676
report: mmHg 150
